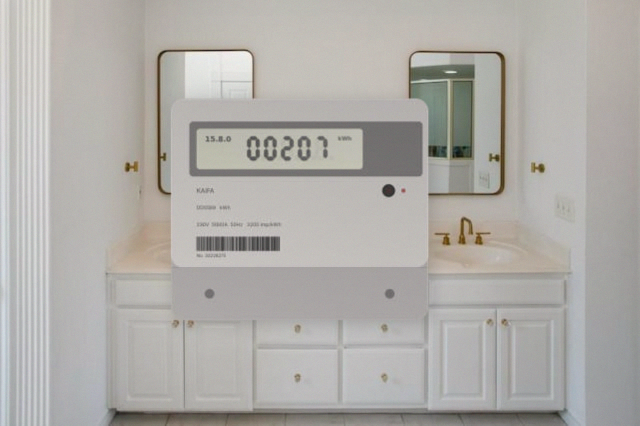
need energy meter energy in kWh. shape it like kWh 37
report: kWh 207
